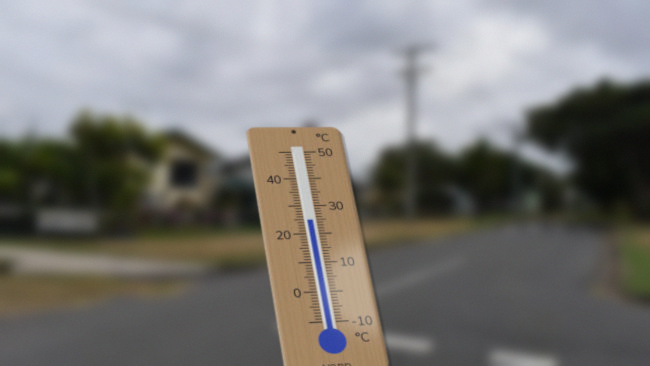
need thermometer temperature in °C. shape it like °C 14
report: °C 25
